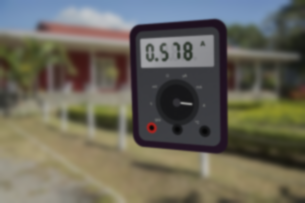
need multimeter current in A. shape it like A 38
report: A 0.578
